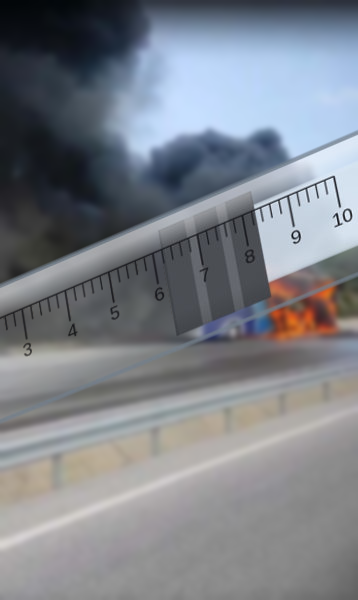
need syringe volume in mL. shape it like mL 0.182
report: mL 6.2
